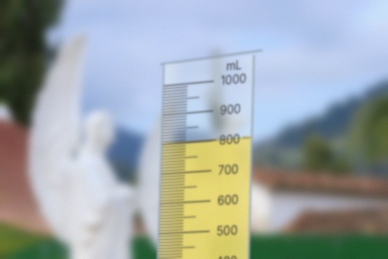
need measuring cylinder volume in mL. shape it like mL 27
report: mL 800
